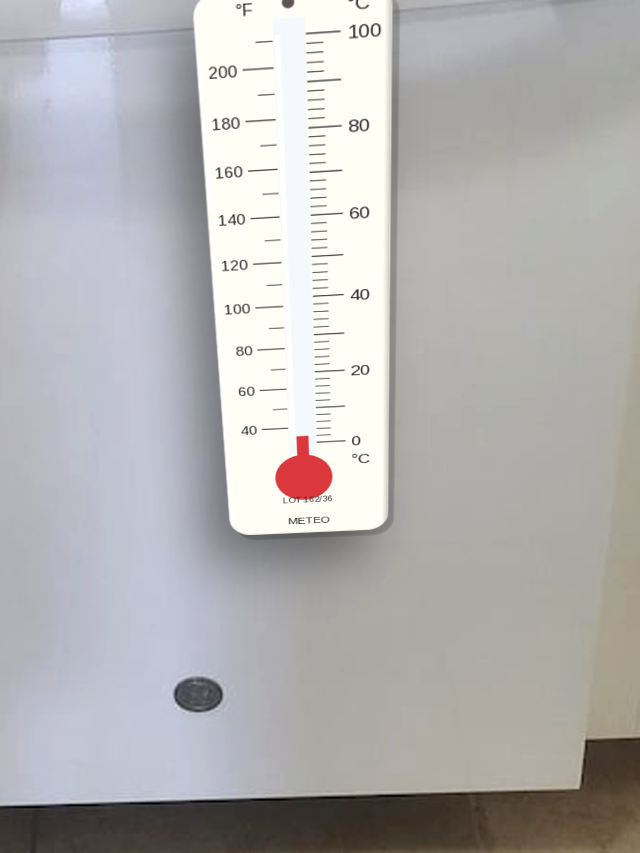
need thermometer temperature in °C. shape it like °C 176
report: °C 2
